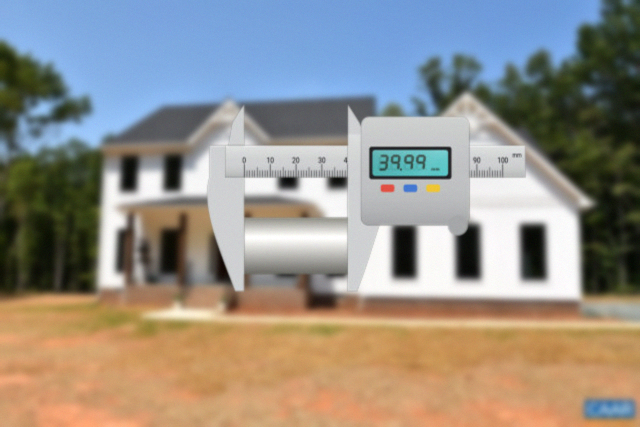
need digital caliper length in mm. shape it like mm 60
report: mm 39.99
